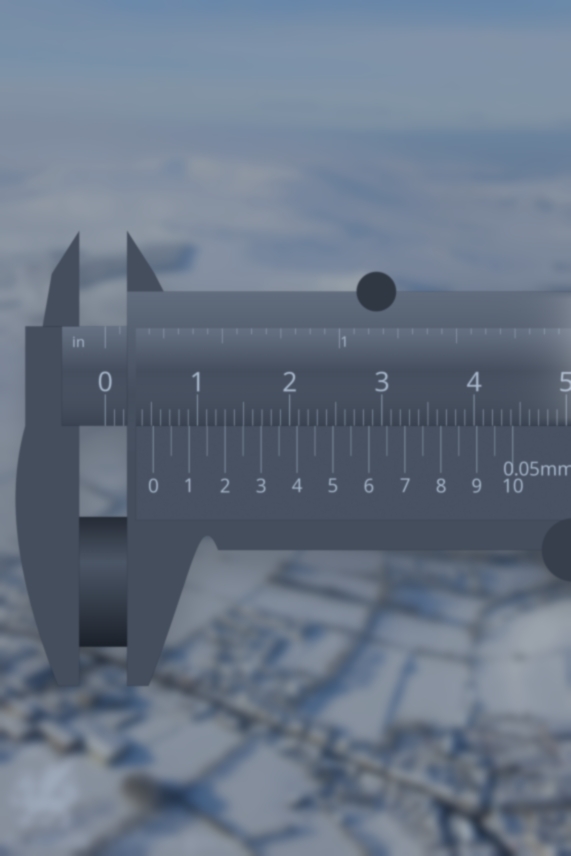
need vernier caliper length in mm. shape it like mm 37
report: mm 5.2
